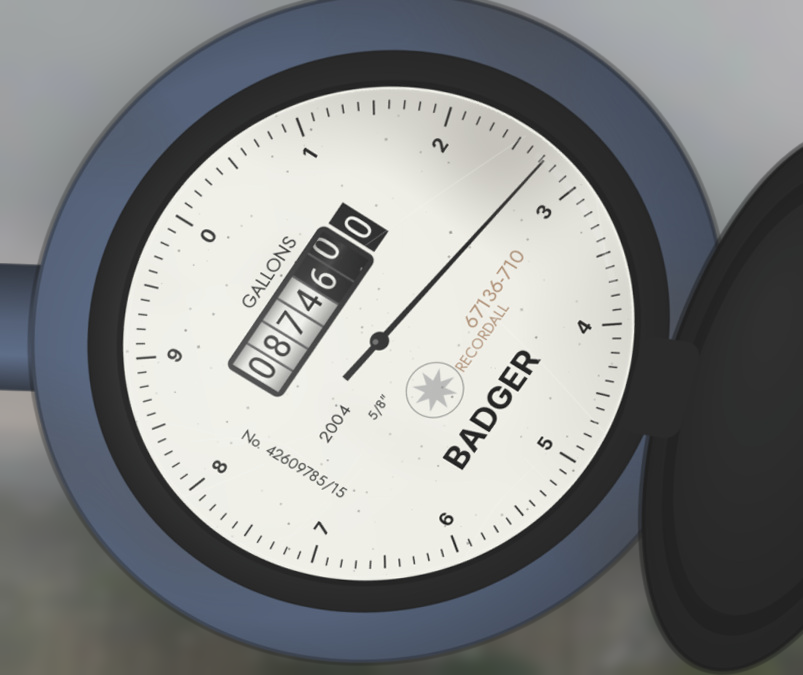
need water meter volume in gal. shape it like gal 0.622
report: gal 874602.7
